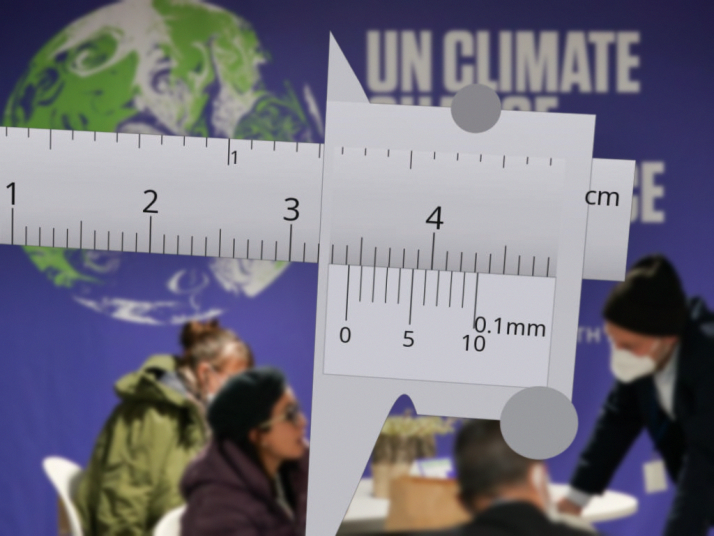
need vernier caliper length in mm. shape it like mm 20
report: mm 34.2
